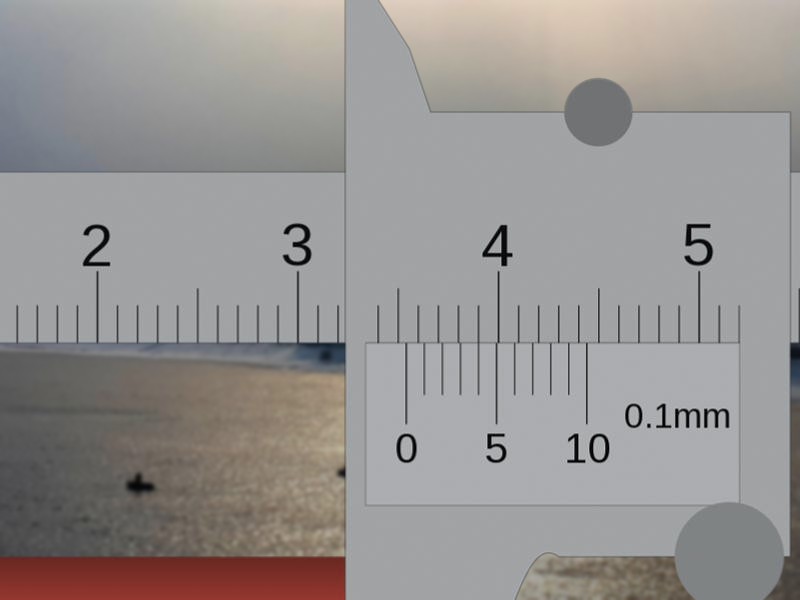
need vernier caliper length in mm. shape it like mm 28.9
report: mm 35.4
